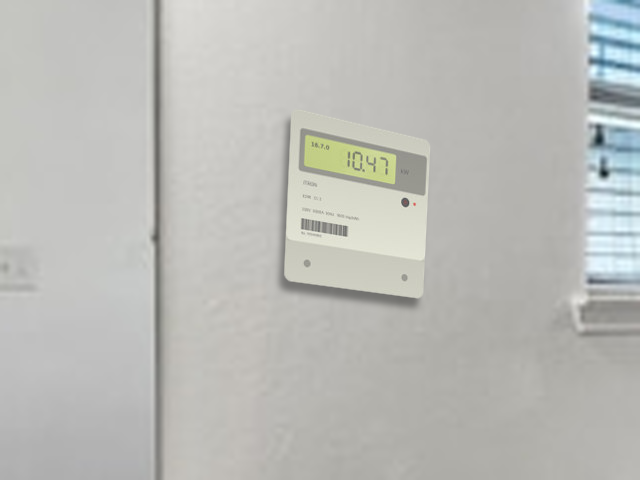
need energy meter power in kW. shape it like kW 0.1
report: kW 10.47
